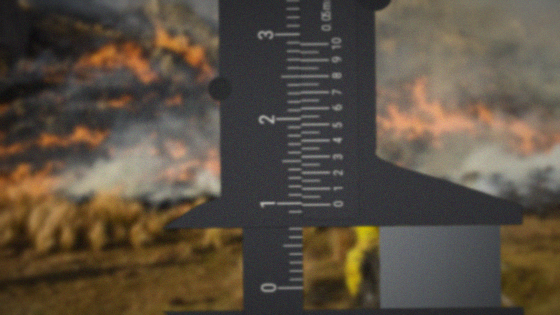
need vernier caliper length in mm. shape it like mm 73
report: mm 9.8
